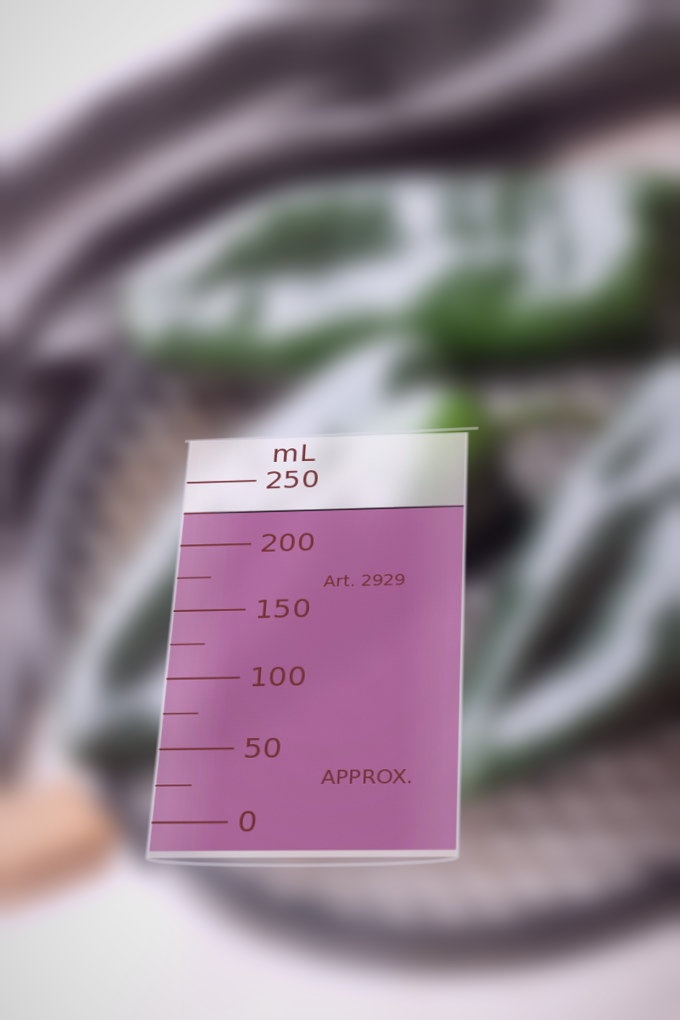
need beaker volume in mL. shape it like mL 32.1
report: mL 225
